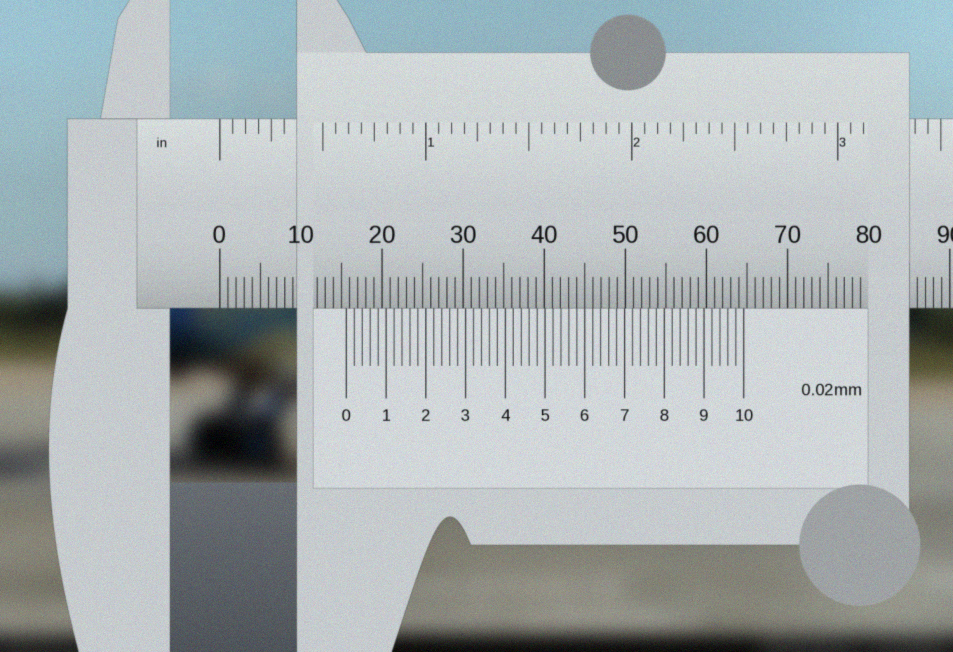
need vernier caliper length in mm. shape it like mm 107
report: mm 15.6
